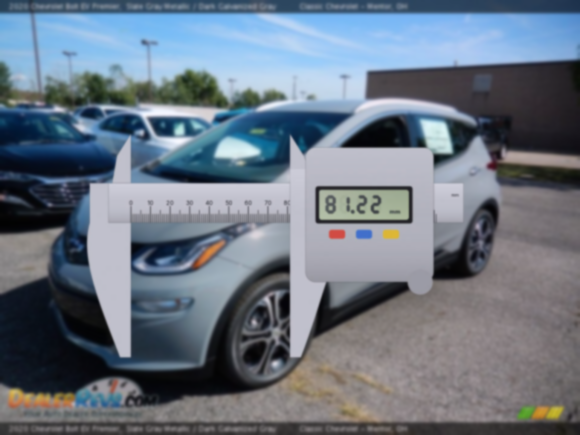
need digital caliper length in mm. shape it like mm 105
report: mm 81.22
